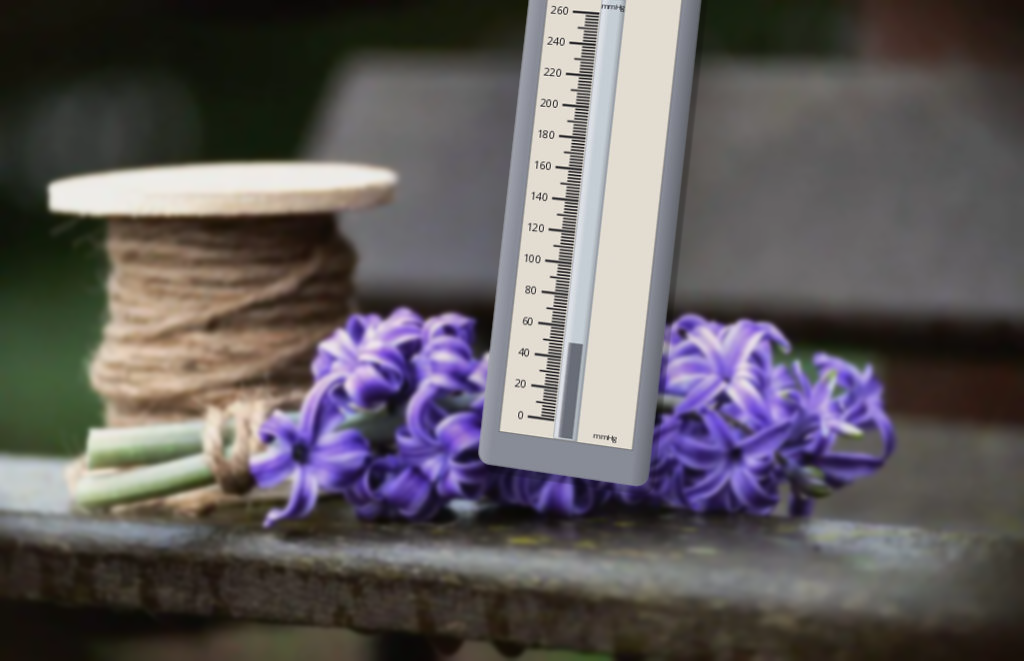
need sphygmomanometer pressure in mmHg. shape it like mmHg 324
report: mmHg 50
